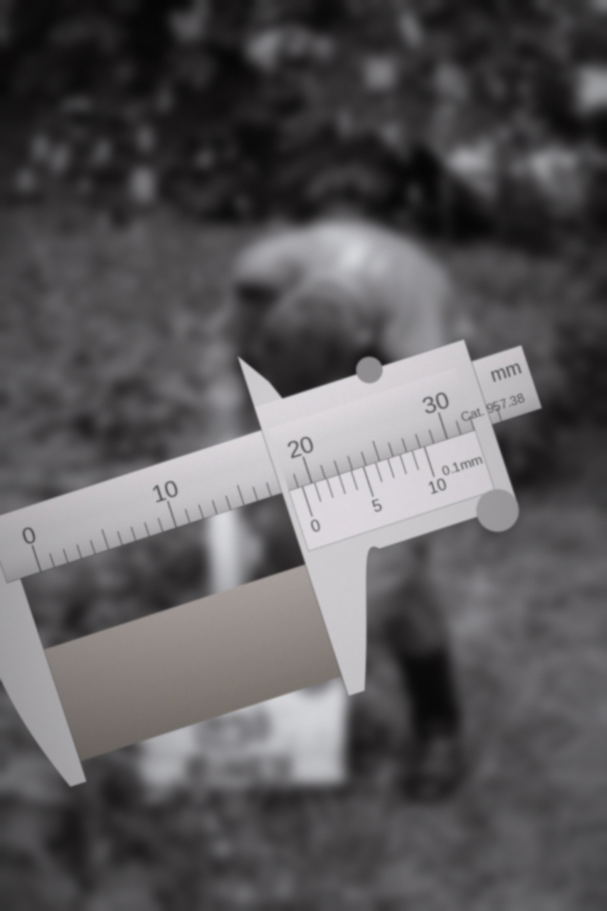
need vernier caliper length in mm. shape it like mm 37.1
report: mm 19.3
